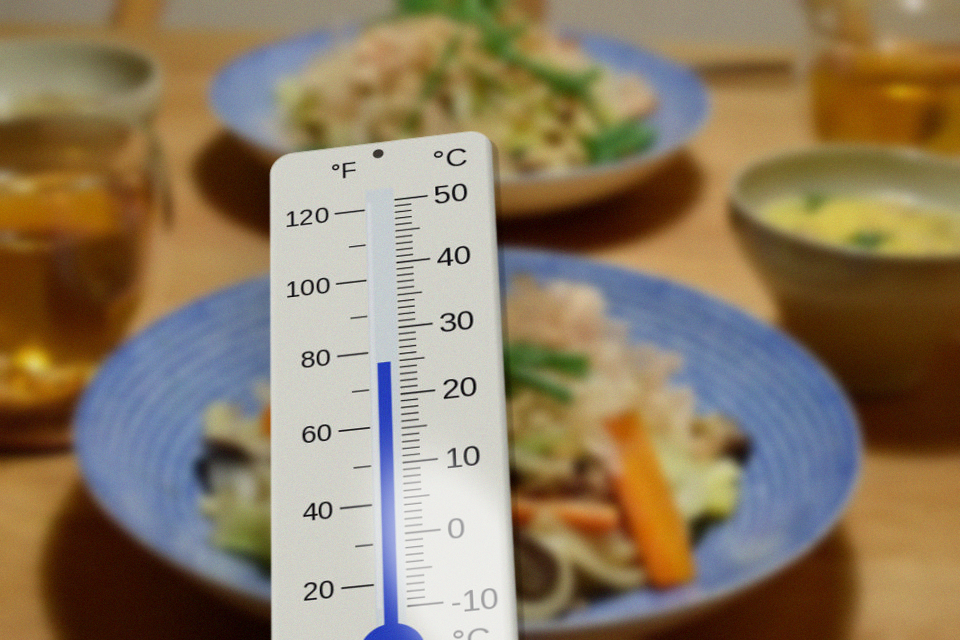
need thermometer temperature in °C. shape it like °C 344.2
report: °C 25
